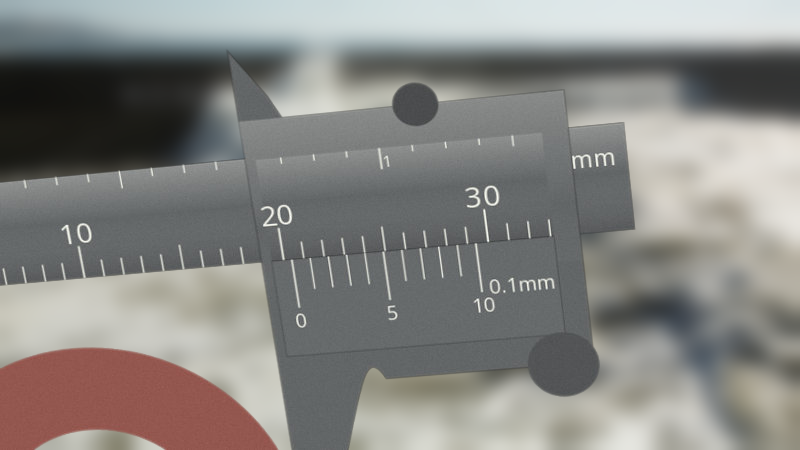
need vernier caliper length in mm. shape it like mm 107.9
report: mm 20.4
